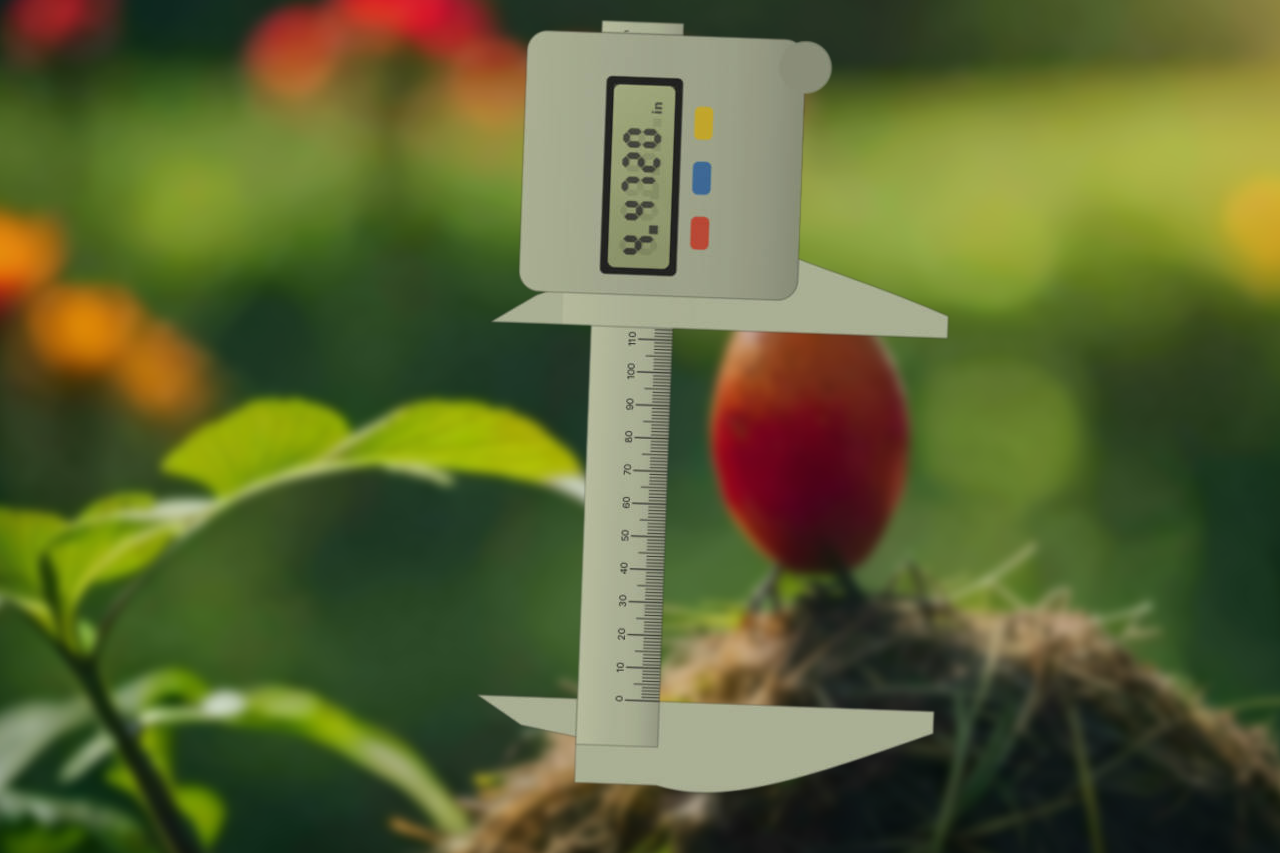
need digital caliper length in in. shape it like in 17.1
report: in 4.4720
